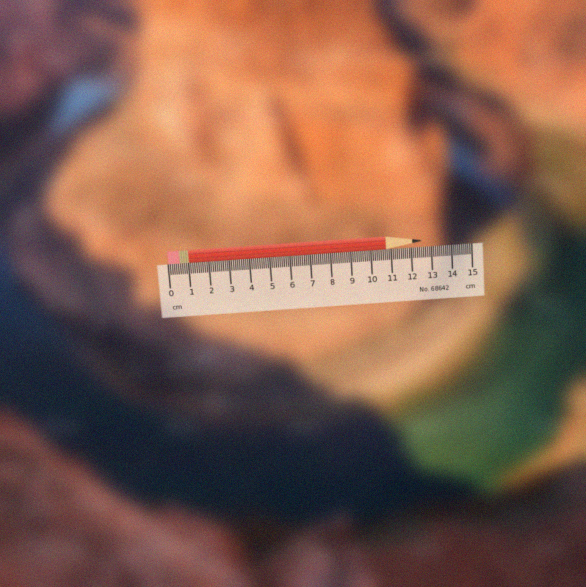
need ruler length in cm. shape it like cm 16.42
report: cm 12.5
